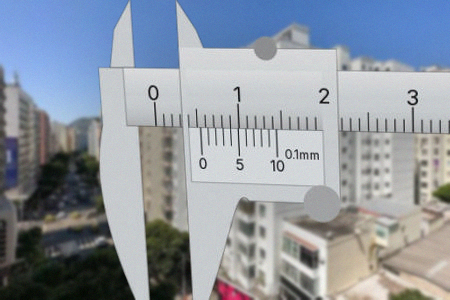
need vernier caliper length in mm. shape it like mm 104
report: mm 5.4
